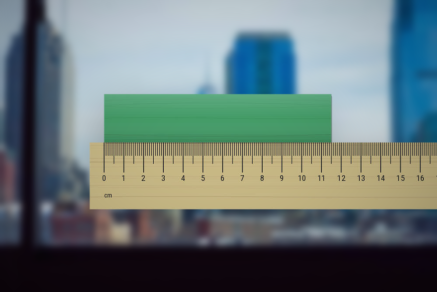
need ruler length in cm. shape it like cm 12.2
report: cm 11.5
